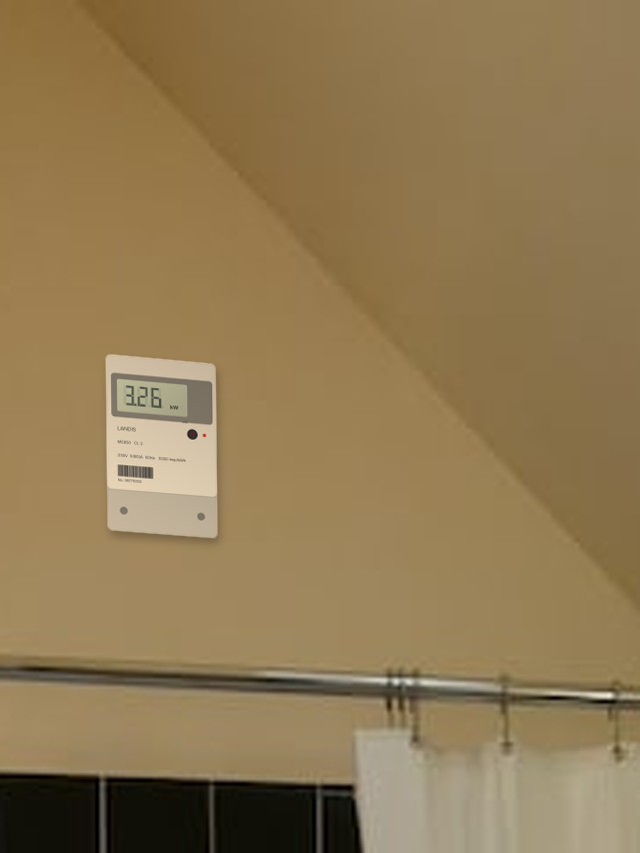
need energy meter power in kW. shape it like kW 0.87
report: kW 3.26
